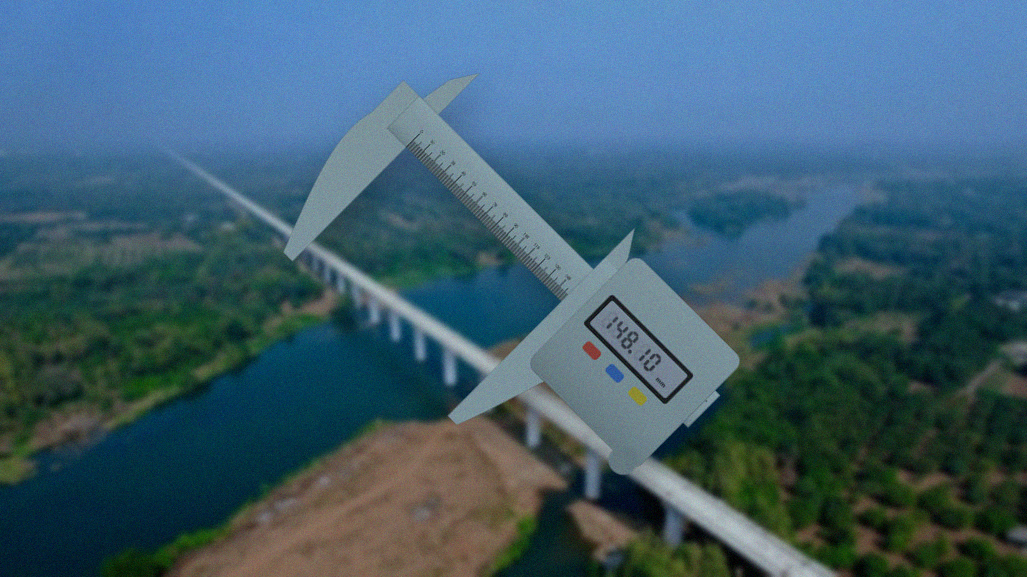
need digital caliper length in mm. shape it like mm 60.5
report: mm 148.10
